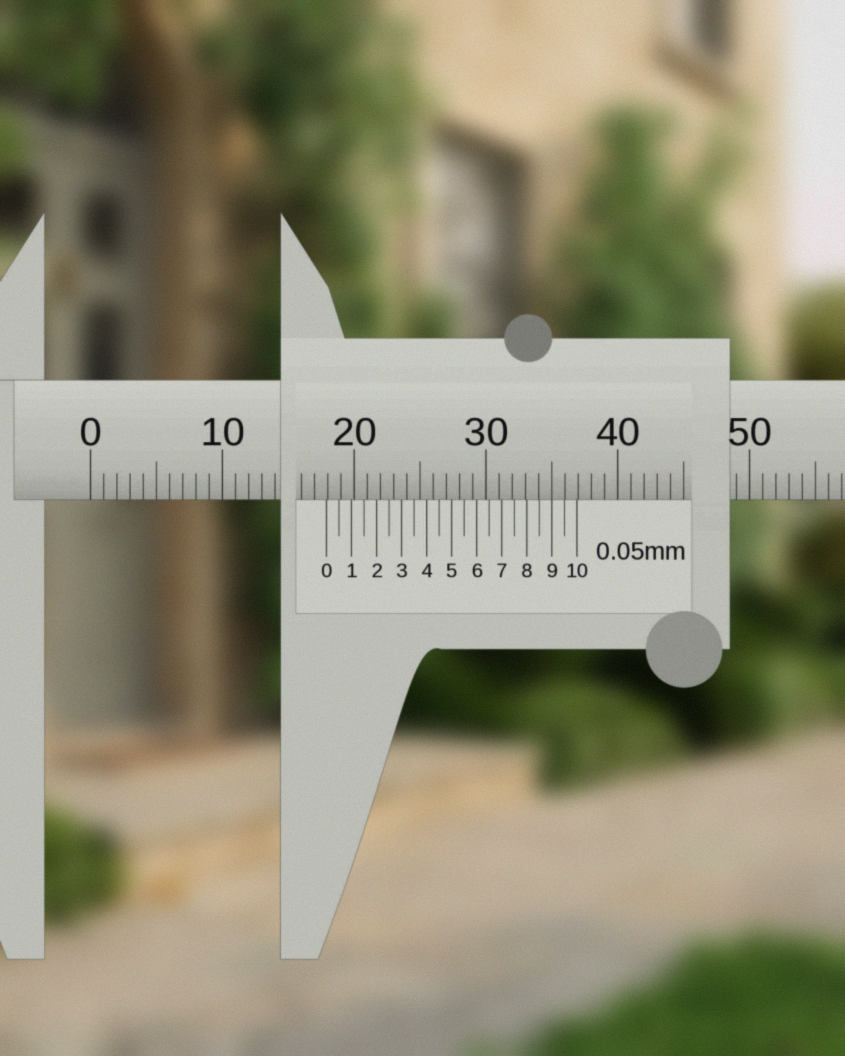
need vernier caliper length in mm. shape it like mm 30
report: mm 17.9
